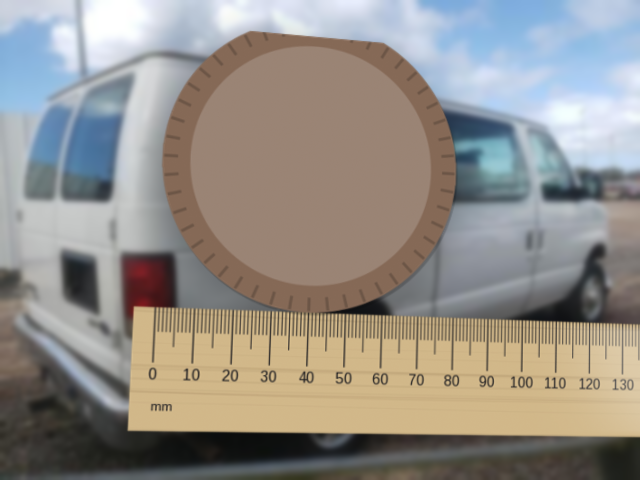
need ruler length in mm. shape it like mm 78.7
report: mm 80
